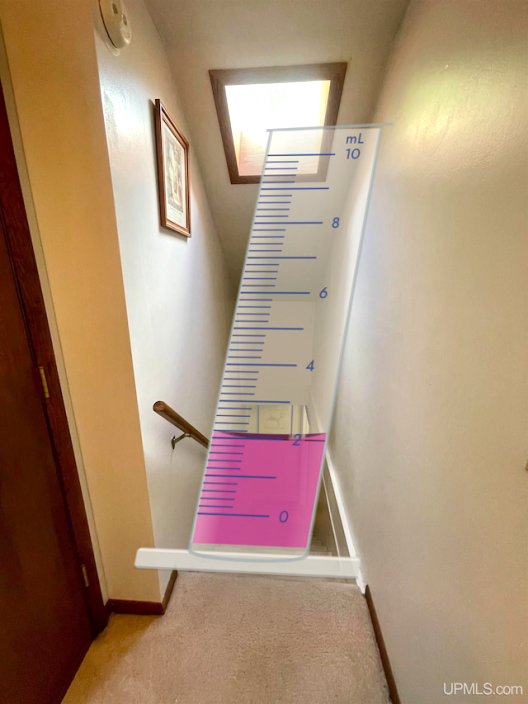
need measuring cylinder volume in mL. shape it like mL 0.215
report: mL 2
